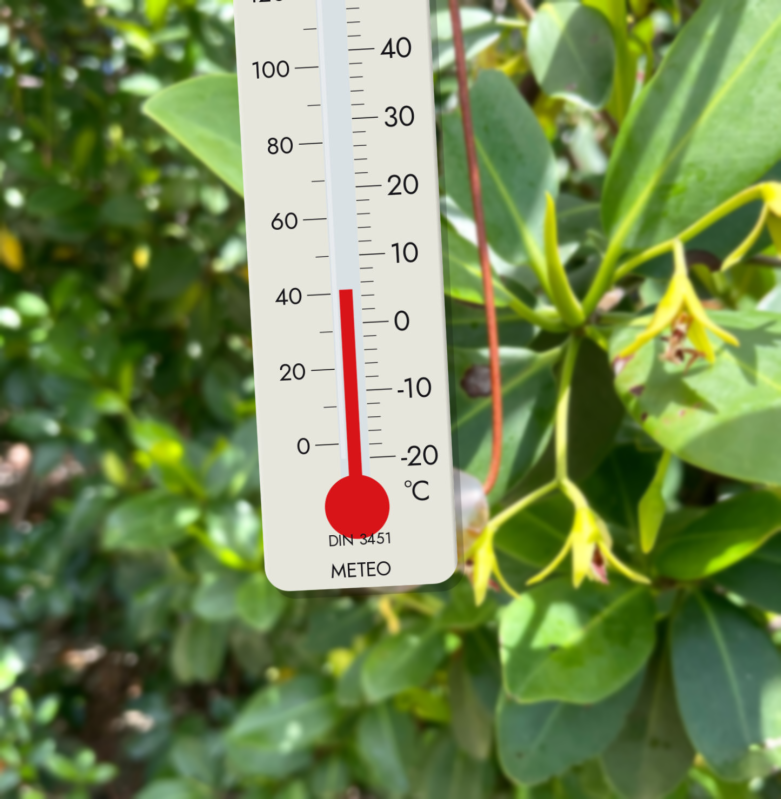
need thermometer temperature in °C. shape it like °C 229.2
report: °C 5
